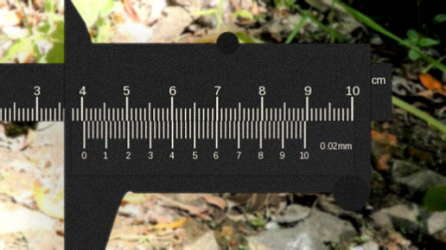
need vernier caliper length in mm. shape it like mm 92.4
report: mm 40.5
